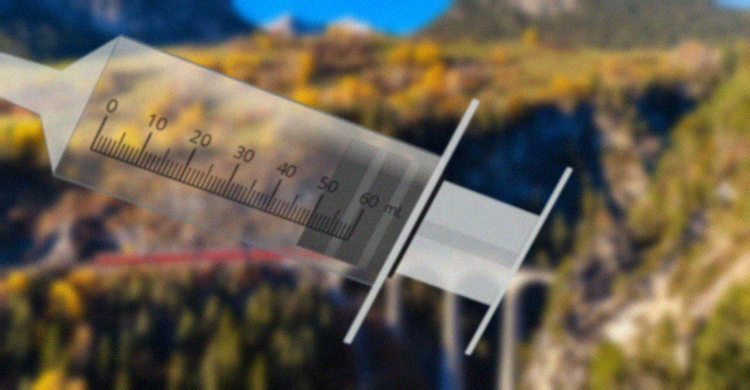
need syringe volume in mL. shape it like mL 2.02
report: mL 50
